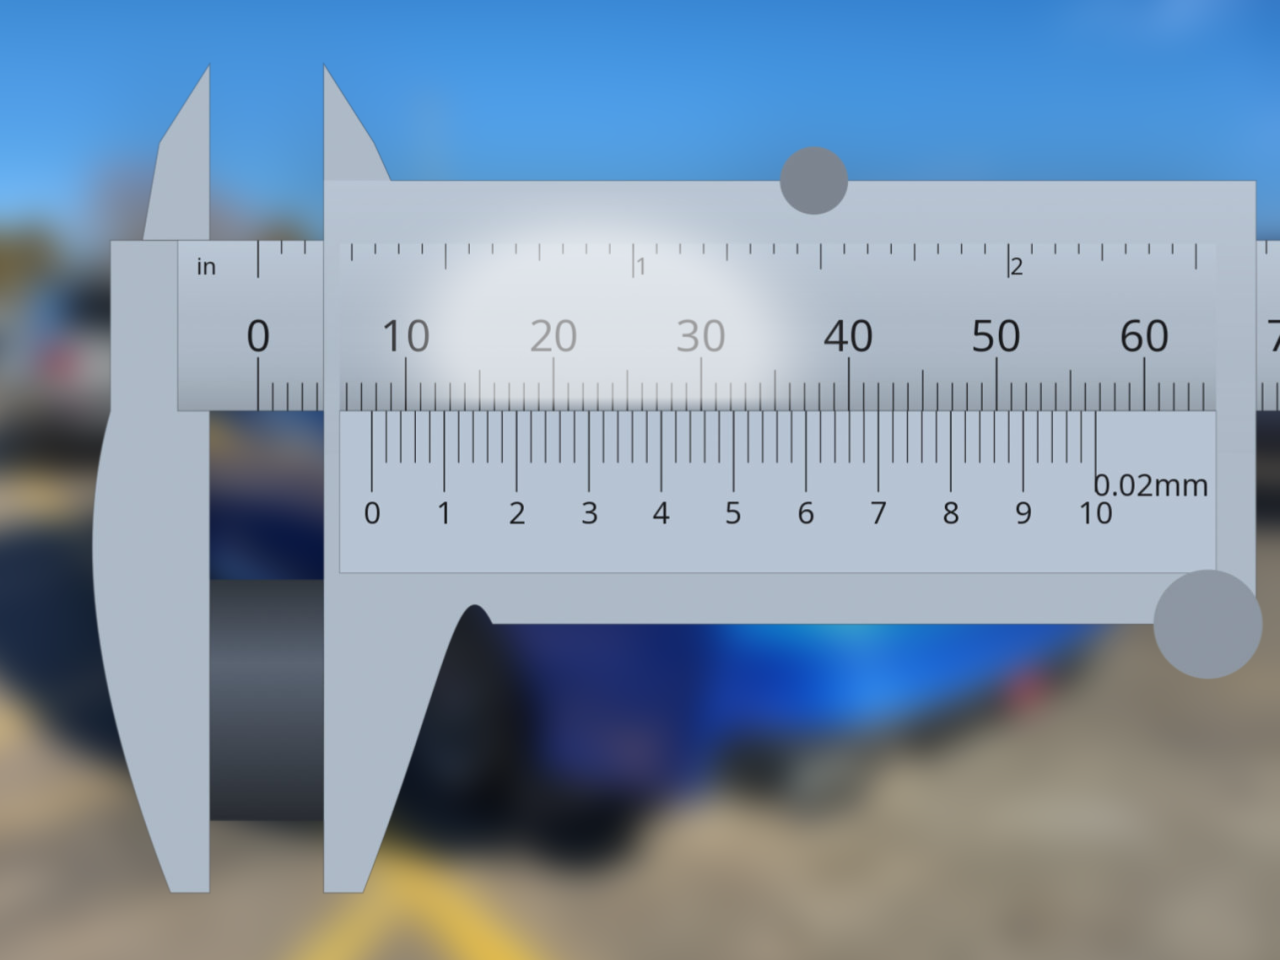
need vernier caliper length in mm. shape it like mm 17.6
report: mm 7.7
